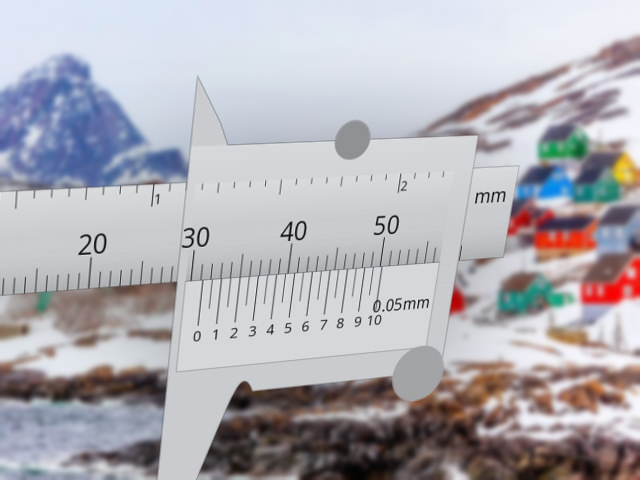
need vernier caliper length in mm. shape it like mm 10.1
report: mm 31.2
